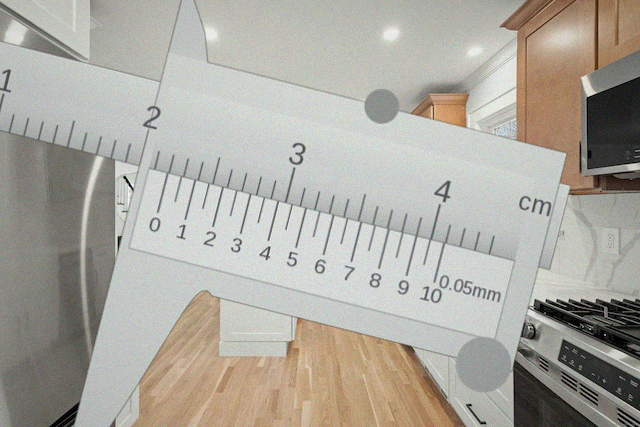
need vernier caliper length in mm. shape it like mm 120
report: mm 21.9
